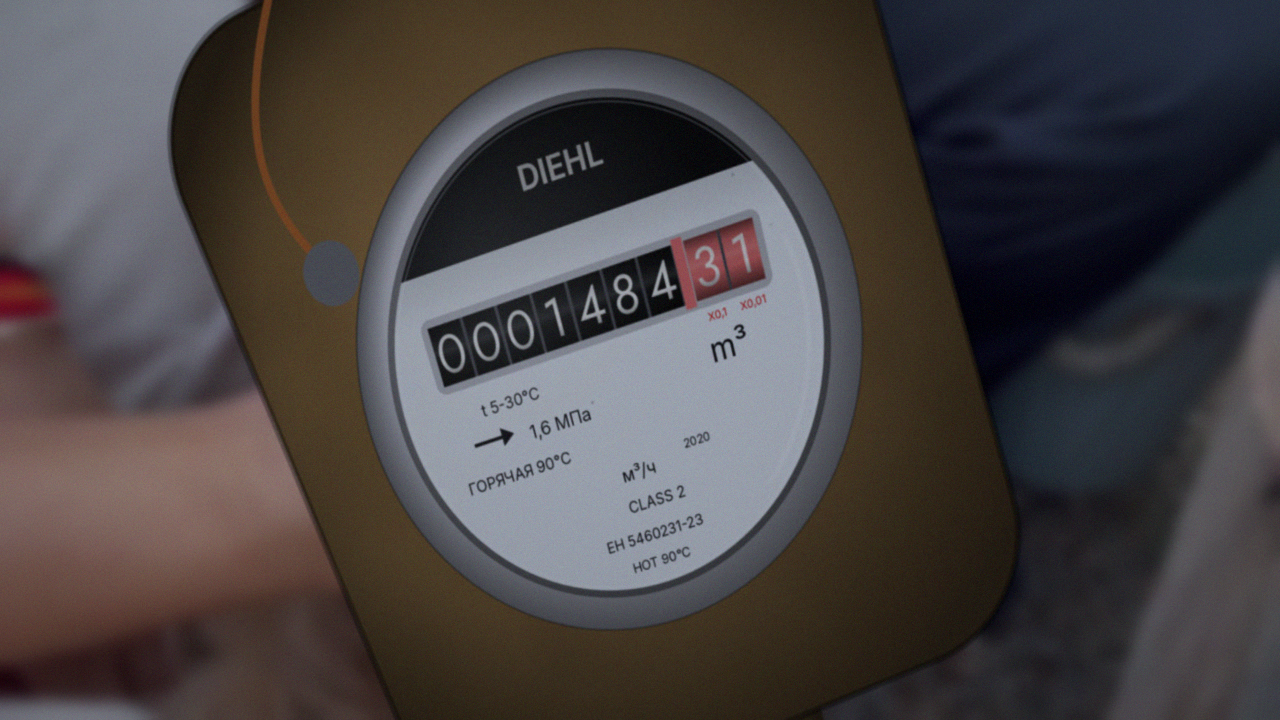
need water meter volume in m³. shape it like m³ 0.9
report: m³ 1484.31
